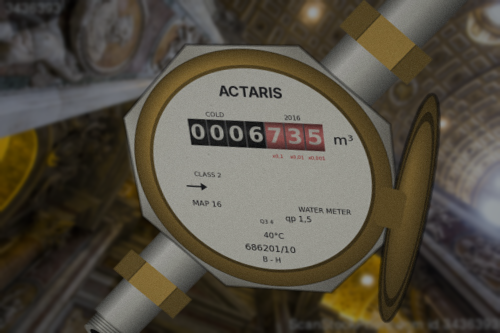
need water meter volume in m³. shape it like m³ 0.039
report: m³ 6.735
